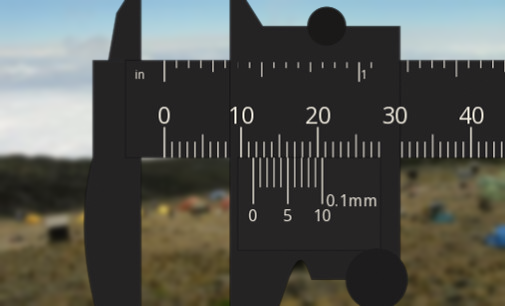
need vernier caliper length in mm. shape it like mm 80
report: mm 11.6
